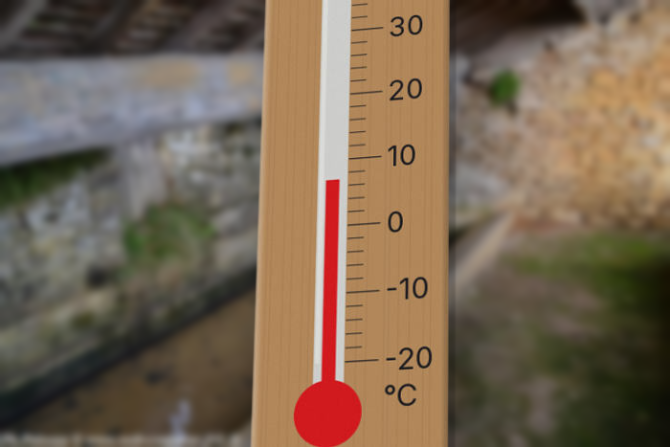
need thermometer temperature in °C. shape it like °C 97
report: °C 7
